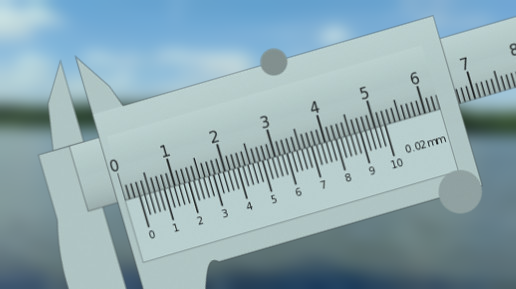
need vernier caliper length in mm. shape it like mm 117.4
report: mm 3.0
